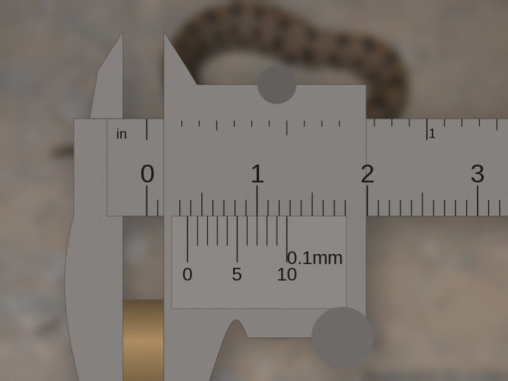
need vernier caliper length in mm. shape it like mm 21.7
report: mm 3.7
